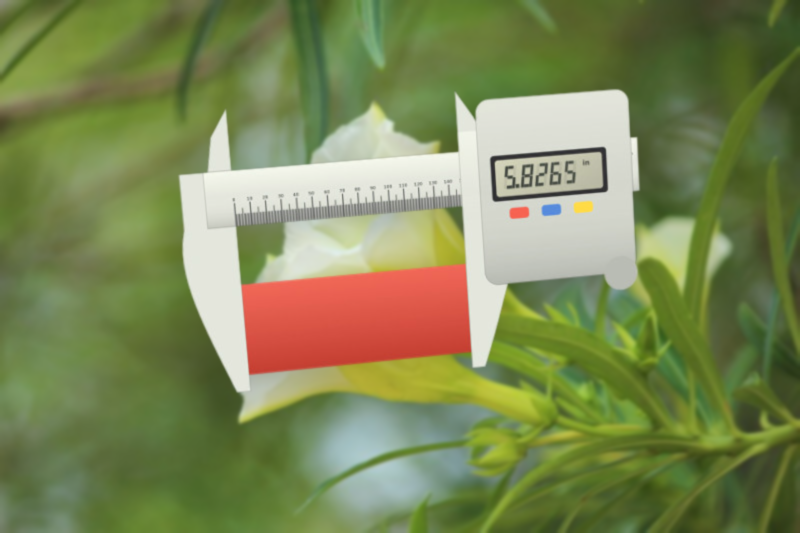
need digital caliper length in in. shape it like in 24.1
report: in 5.8265
